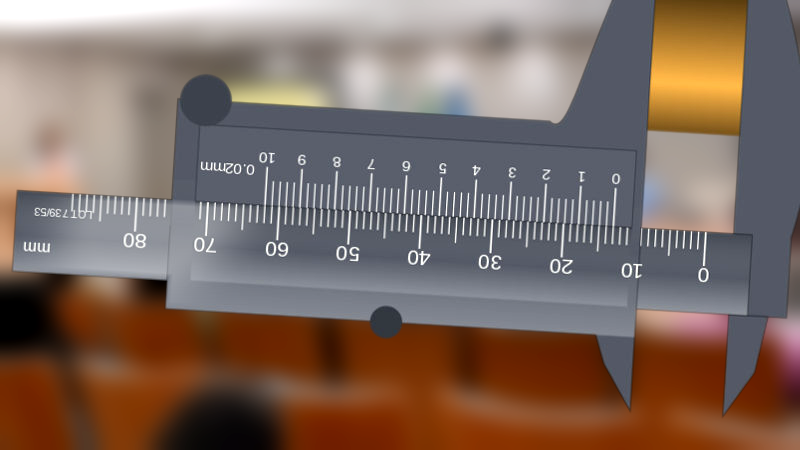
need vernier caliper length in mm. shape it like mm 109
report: mm 13.0
